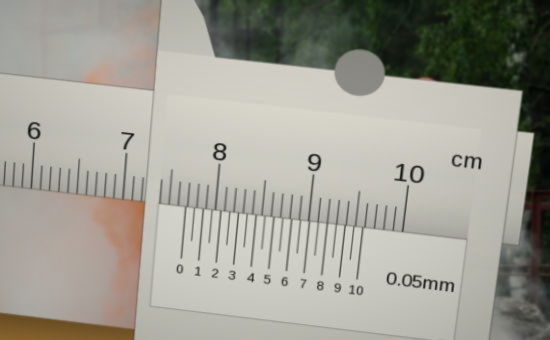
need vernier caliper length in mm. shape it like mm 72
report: mm 76.8
